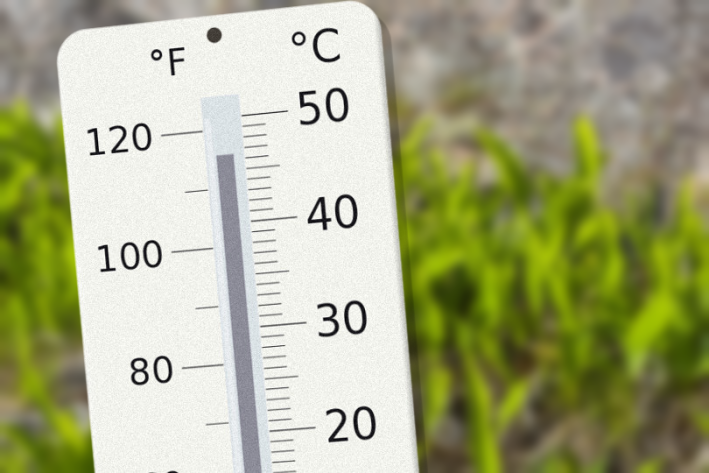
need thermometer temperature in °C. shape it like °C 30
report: °C 46.5
